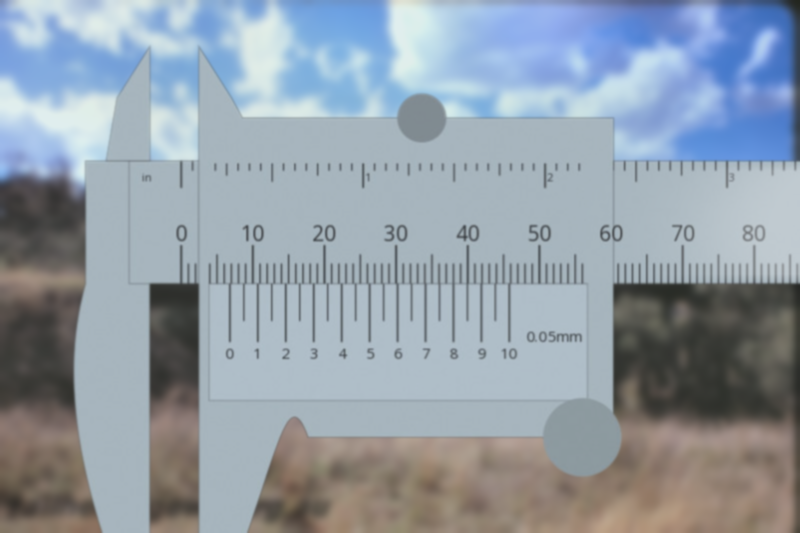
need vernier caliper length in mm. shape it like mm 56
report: mm 6.8
